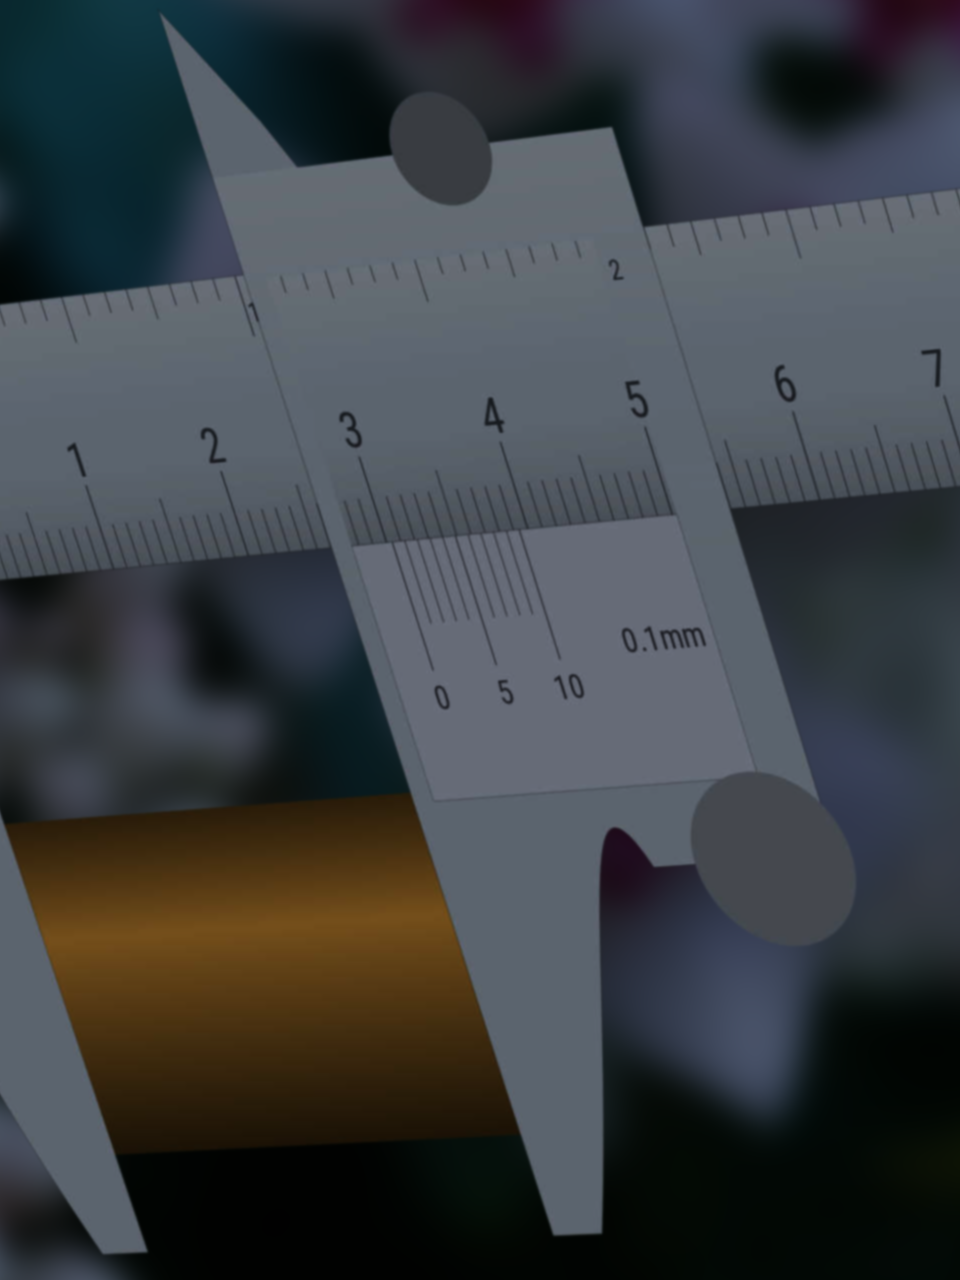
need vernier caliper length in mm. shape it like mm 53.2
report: mm 30.4
